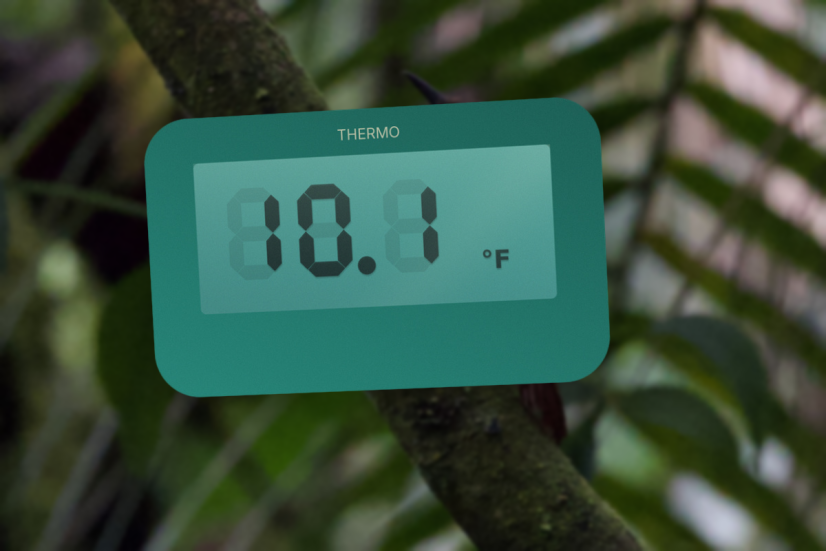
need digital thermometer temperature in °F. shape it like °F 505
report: °F 10.1
